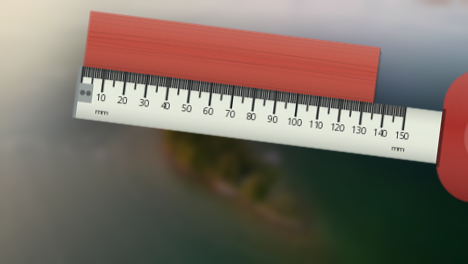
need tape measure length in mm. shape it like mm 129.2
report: mm 135
